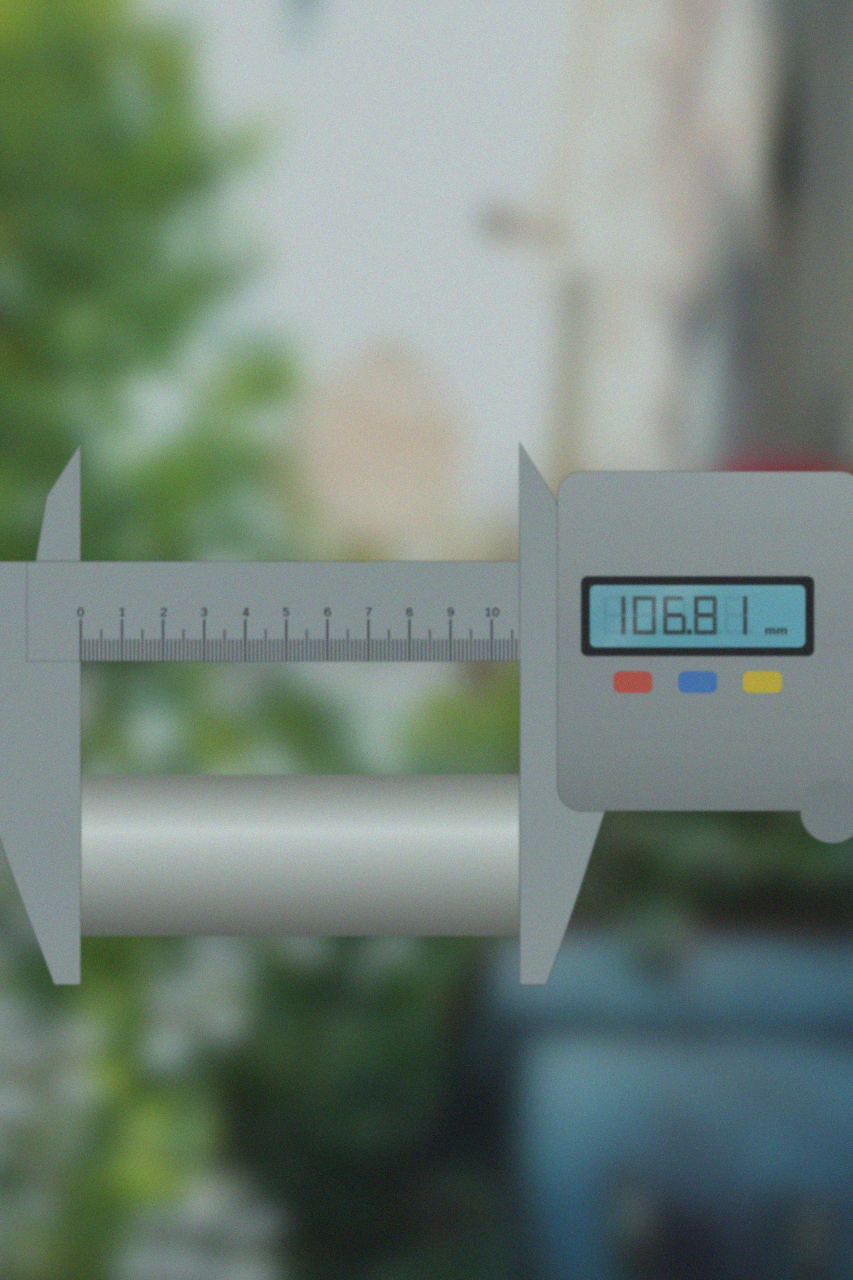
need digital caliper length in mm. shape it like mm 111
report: mm 106.81
